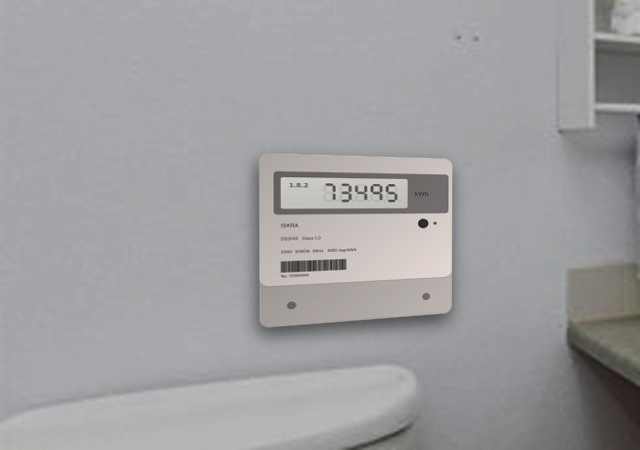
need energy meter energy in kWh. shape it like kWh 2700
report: kWh 73495
